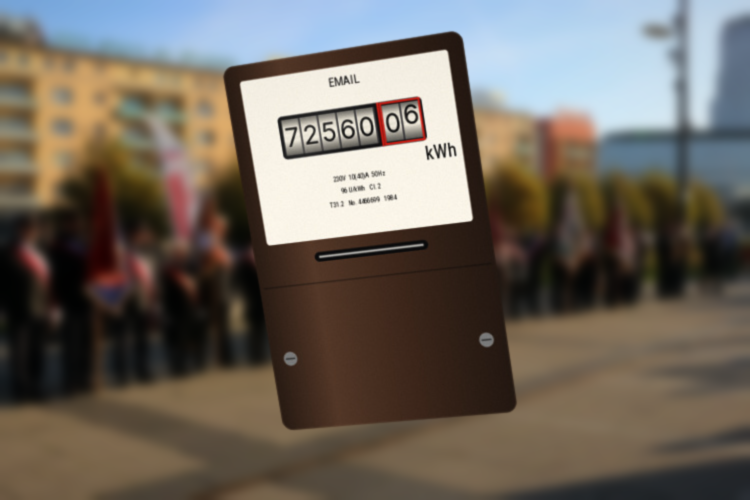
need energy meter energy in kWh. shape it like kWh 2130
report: kWh 72560.06
